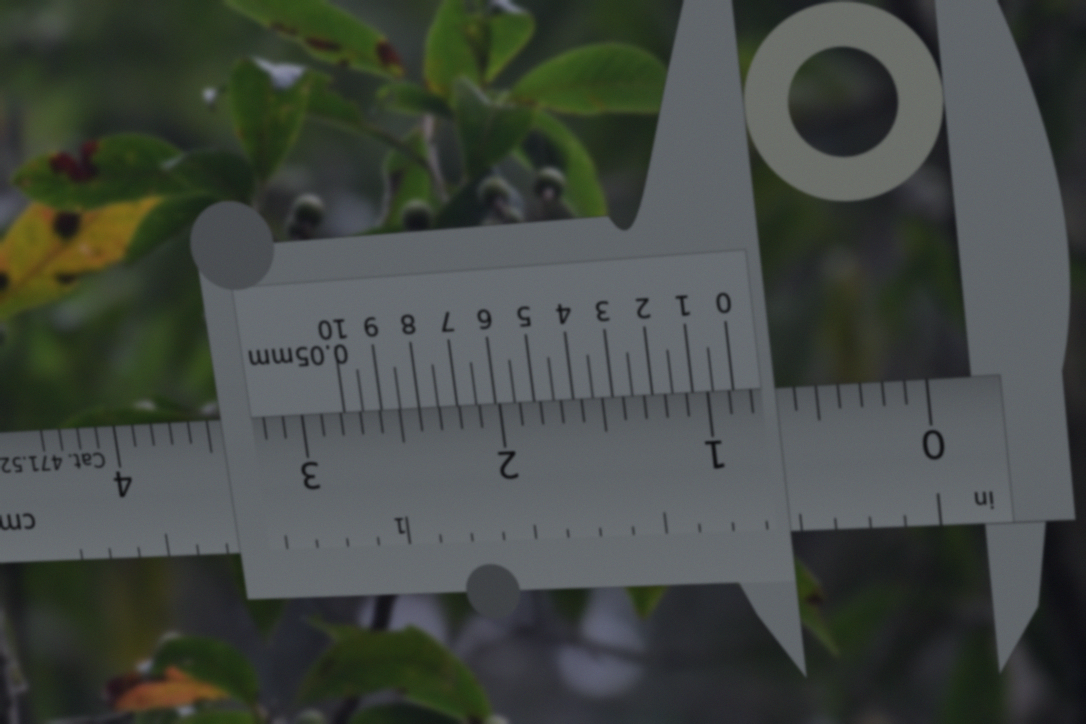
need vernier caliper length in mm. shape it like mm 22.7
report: mm 8.8
